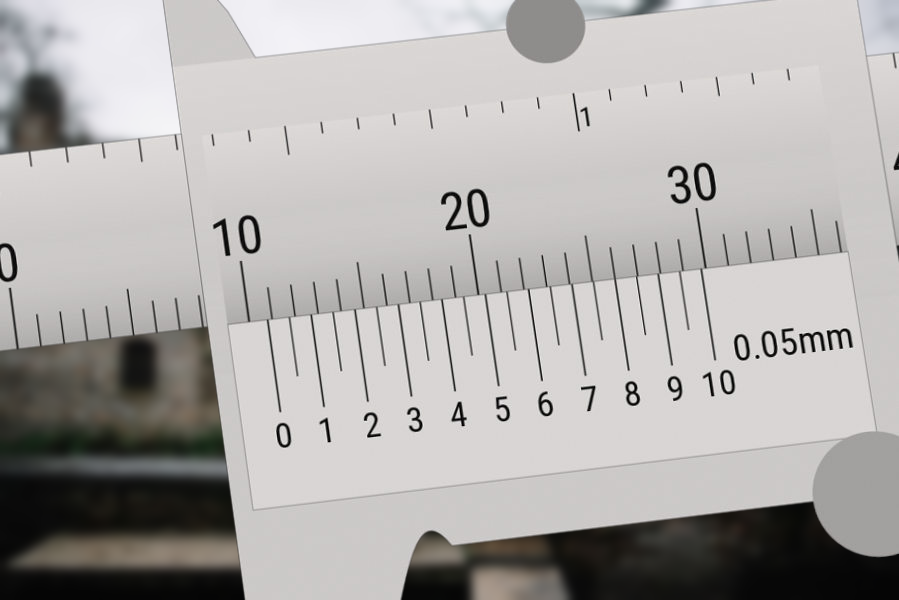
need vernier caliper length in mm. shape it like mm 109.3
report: mm 10.8
